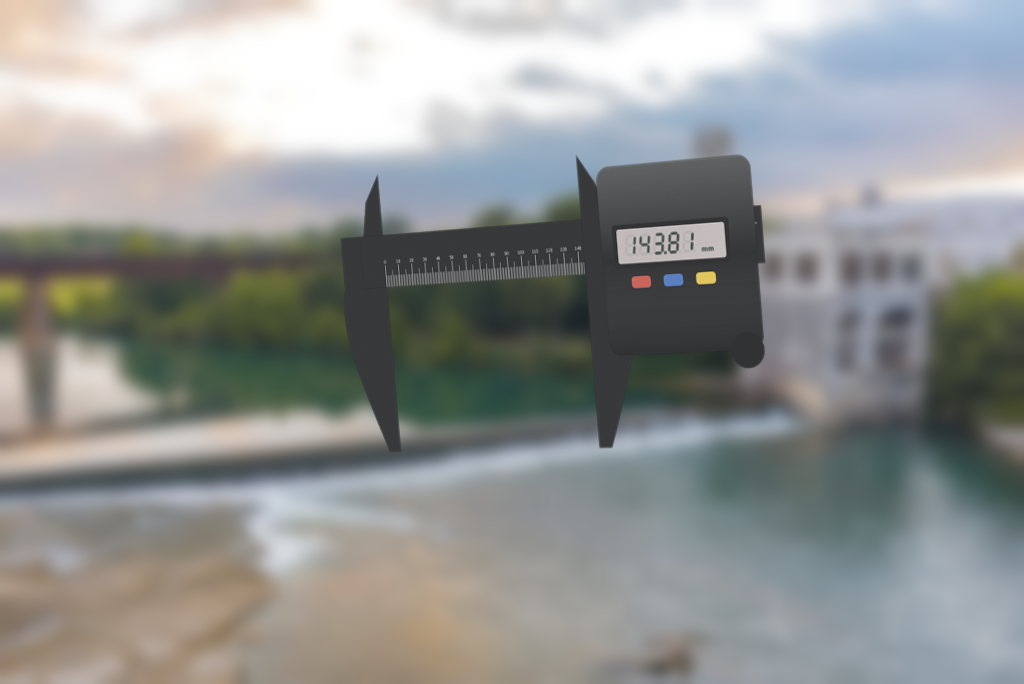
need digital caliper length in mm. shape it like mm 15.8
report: mm 143.81
